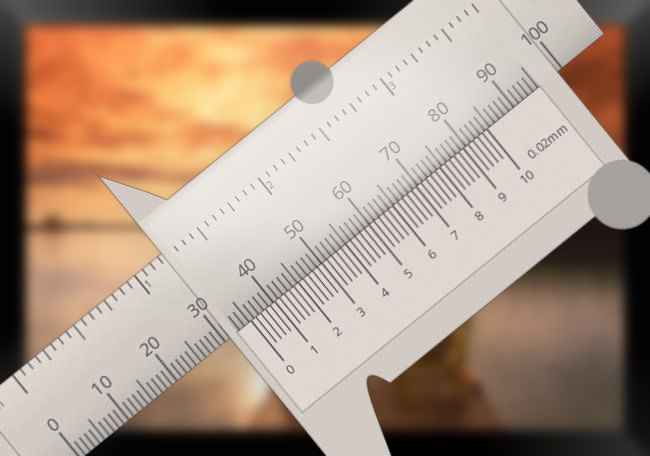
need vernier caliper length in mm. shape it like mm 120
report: mm 35.4
